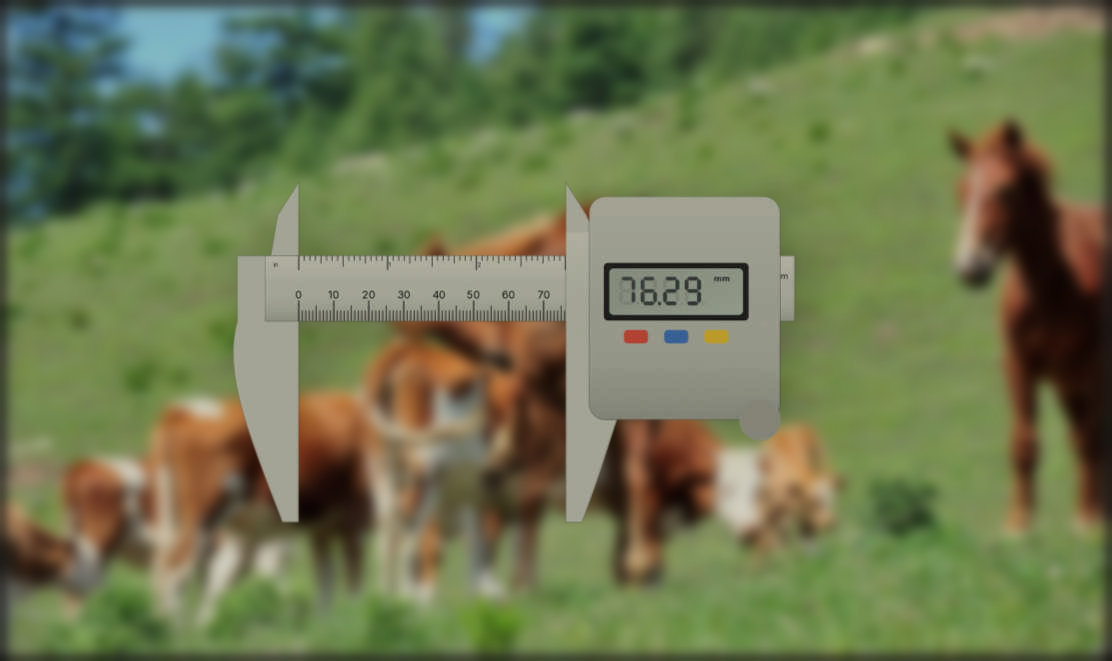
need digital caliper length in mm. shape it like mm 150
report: mm 76.29
